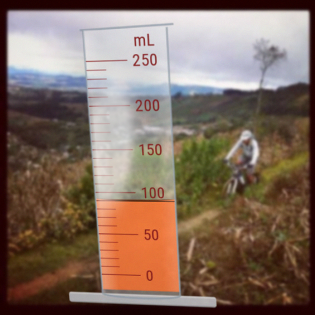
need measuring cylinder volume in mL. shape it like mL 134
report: mL 90
